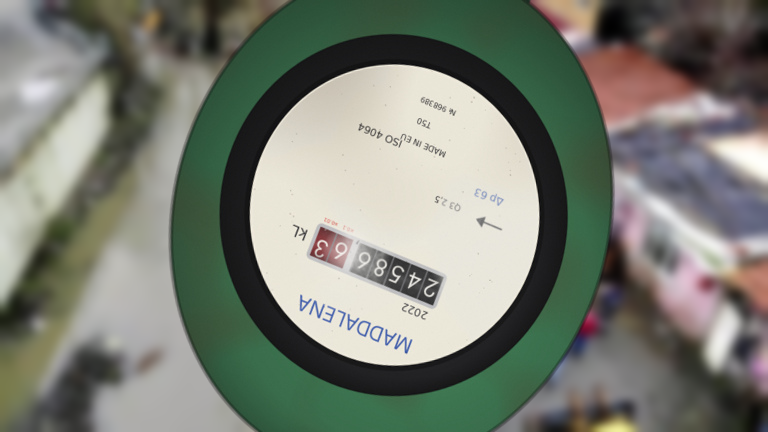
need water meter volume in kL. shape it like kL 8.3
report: kL 24586.63
